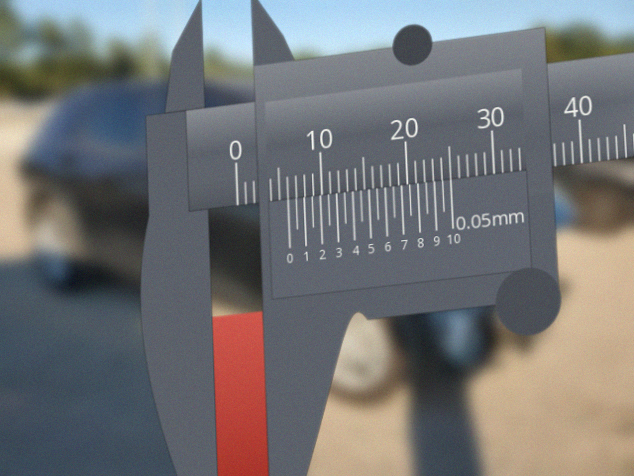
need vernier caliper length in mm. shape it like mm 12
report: mm 6.0
